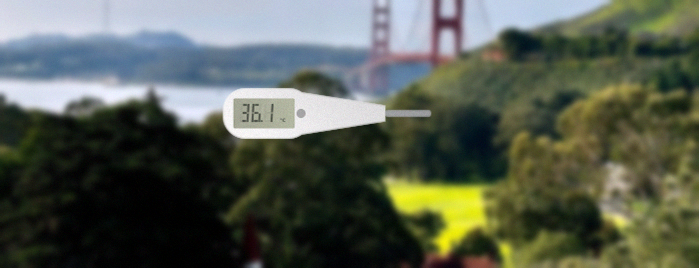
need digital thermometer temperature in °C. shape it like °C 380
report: °C 36.1
